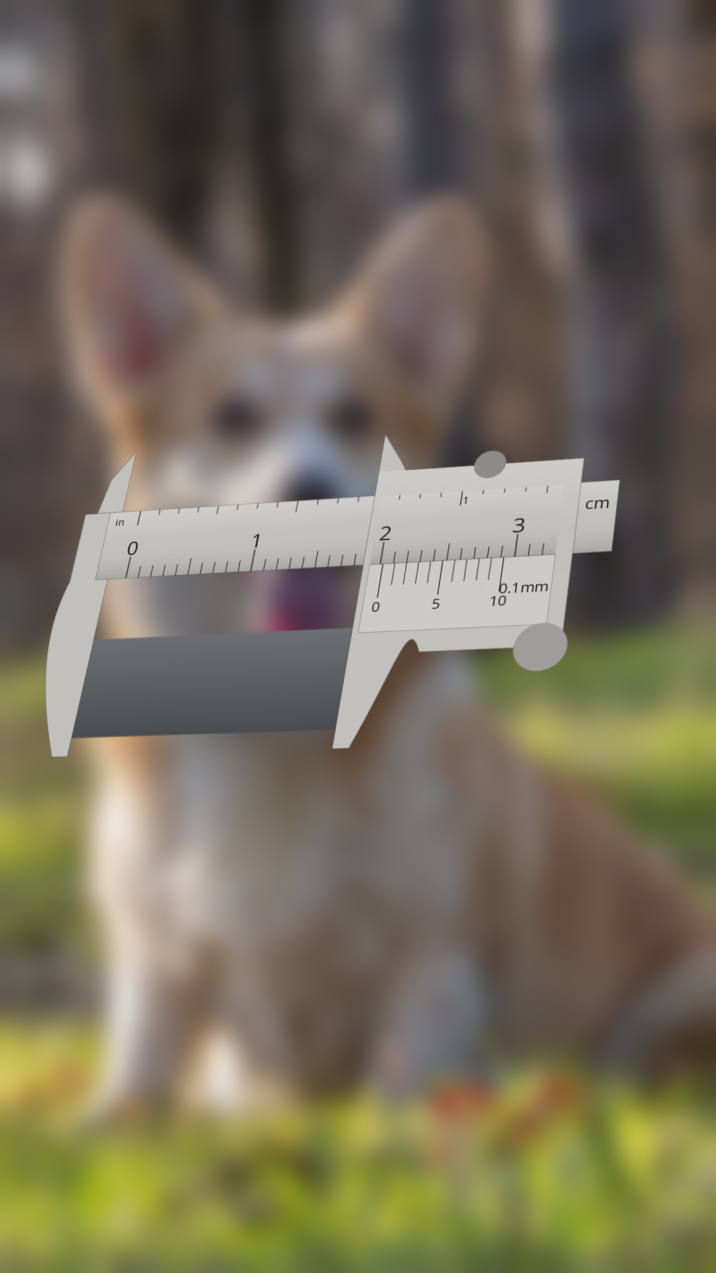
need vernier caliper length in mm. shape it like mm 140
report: mm 20.2
